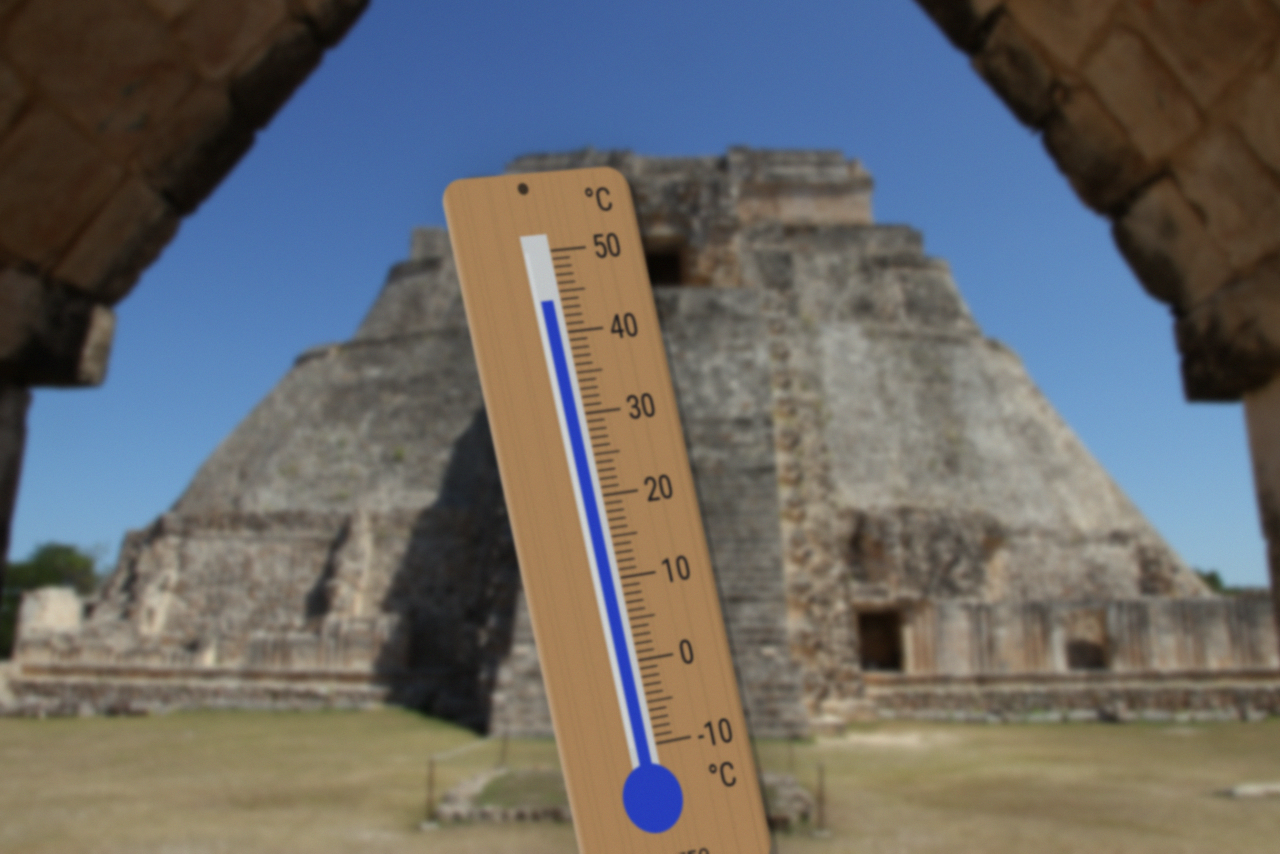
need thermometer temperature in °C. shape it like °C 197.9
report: °C 44
